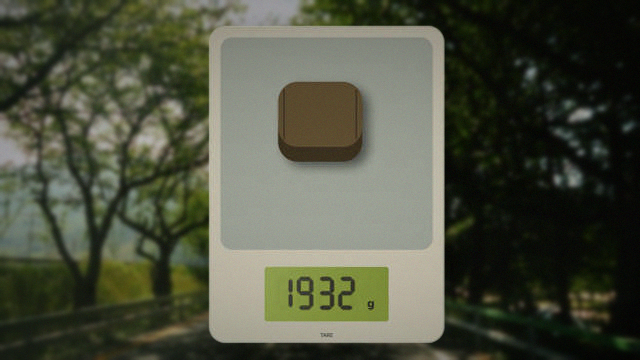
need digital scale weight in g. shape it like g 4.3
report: g 1932
